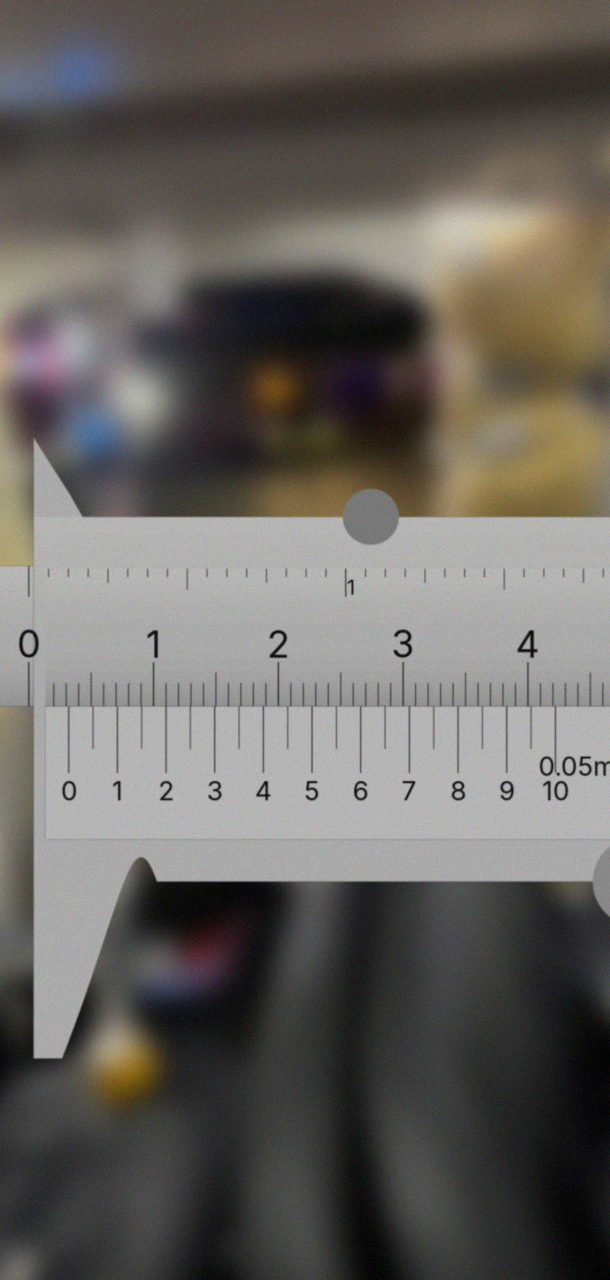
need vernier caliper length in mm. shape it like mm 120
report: mm 3.2
